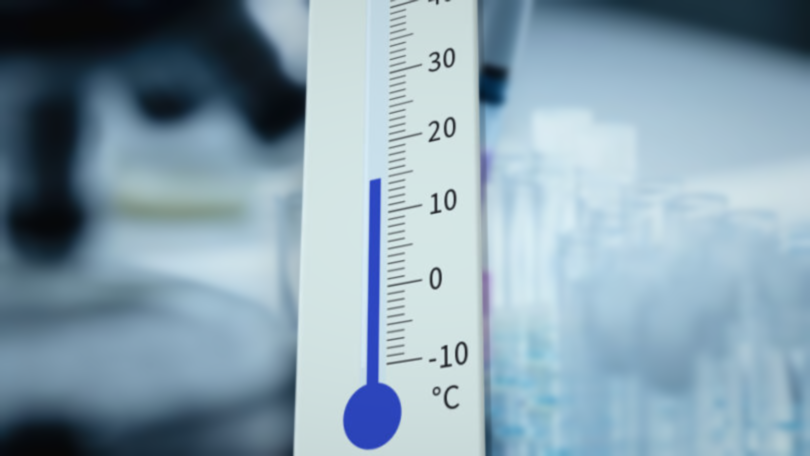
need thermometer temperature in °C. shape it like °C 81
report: °C 15
